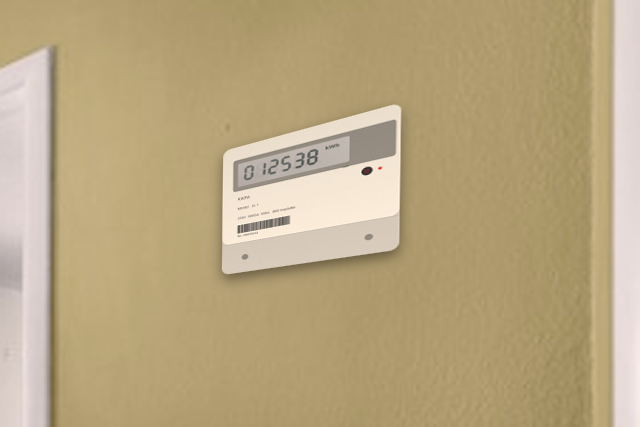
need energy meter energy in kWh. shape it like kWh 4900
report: kWh 12538
